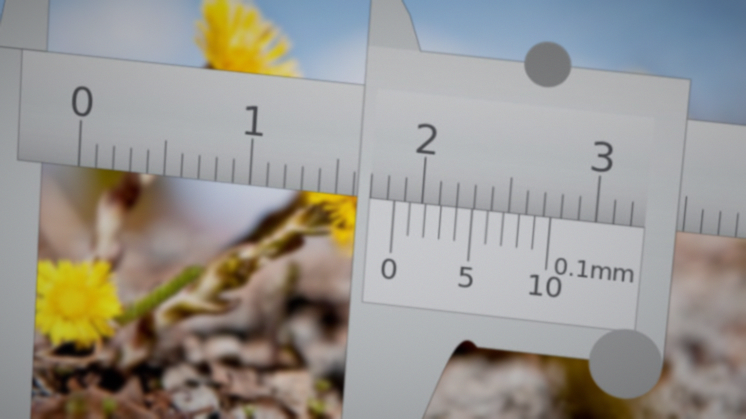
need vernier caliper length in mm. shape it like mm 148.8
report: mm 18.4
